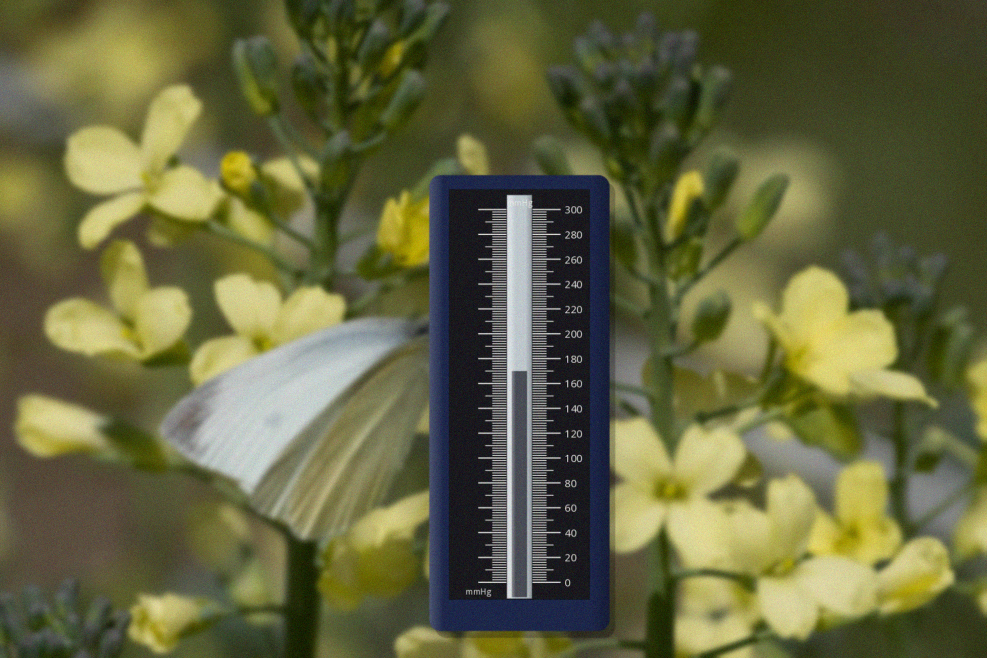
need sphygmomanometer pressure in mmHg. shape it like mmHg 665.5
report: mmHg 170
